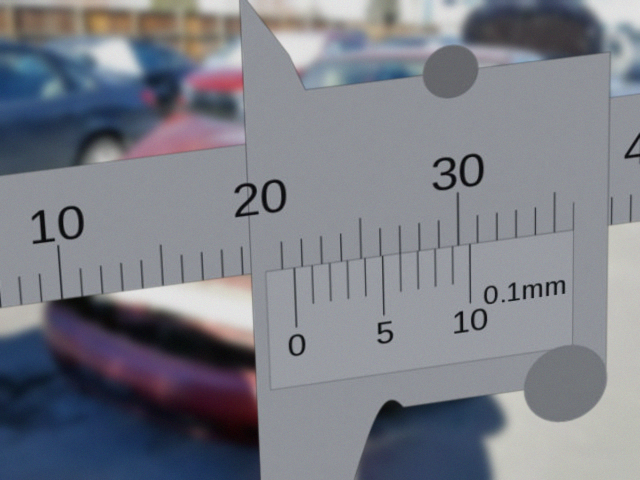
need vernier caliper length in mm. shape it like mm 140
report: mm 21.6
